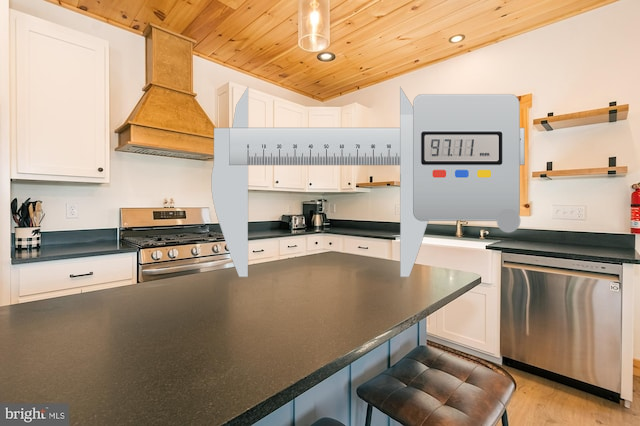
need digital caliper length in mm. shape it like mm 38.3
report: mm 97.11
